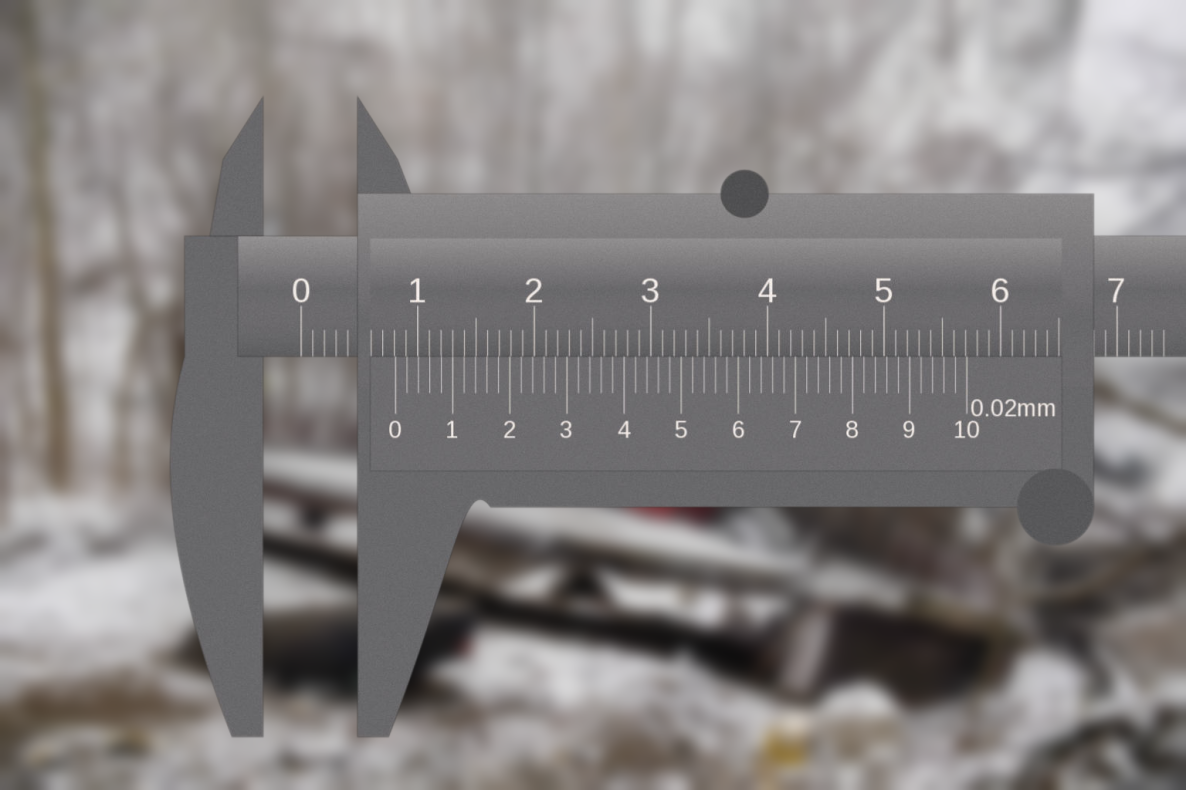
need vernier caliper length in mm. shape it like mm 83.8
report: mm 8.1
